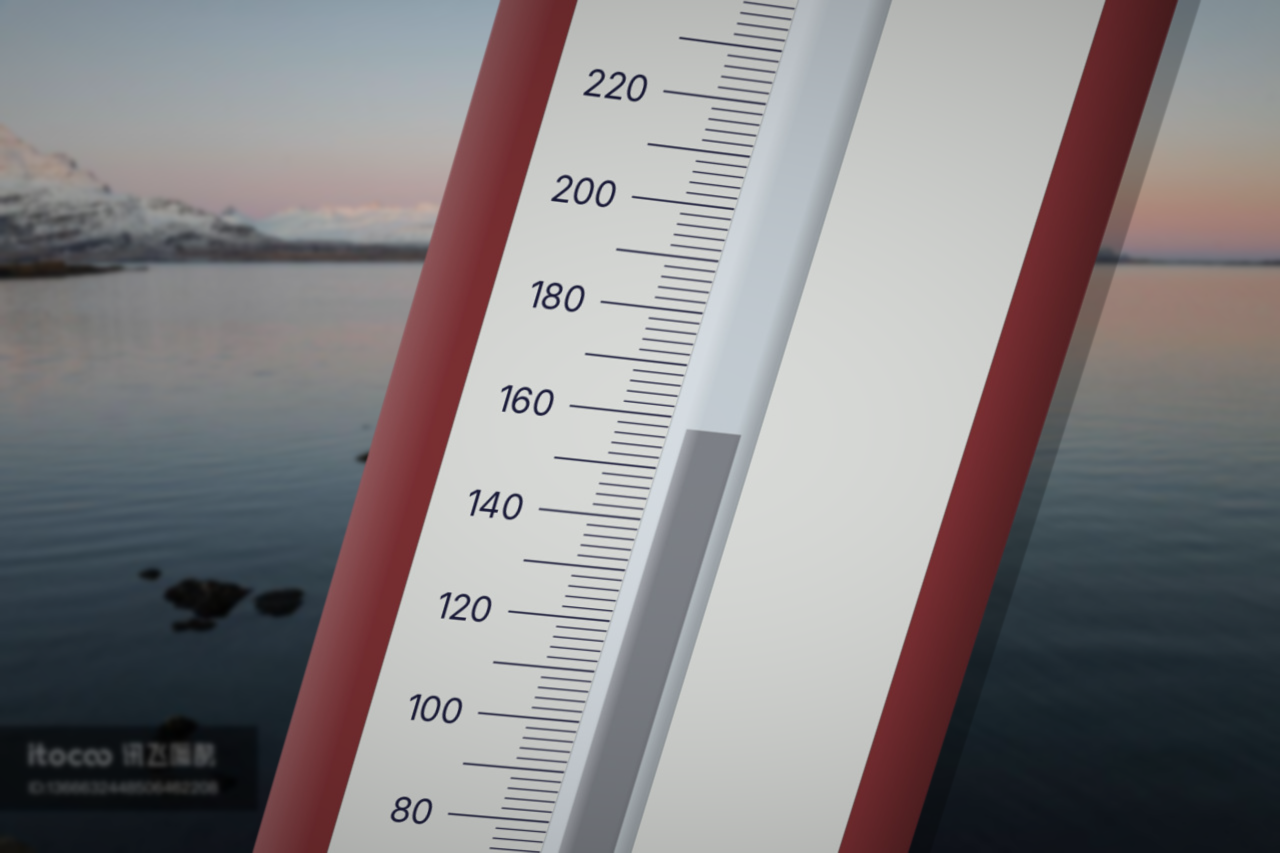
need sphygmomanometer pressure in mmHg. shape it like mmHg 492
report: mmHg 158
